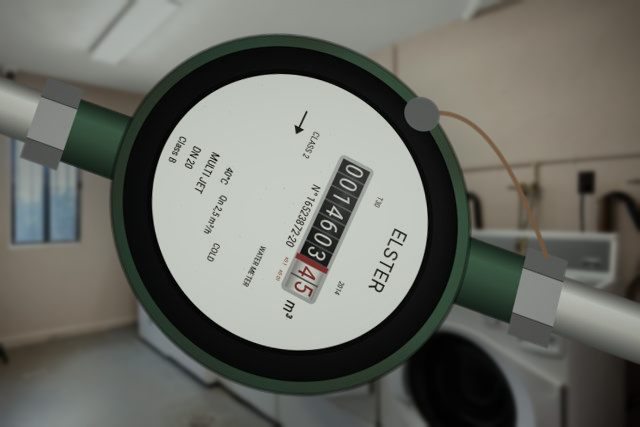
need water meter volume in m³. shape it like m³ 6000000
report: m³ 14603.45
